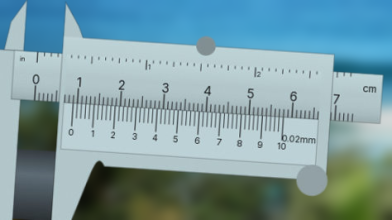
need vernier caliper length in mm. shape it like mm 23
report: mm 9.0
